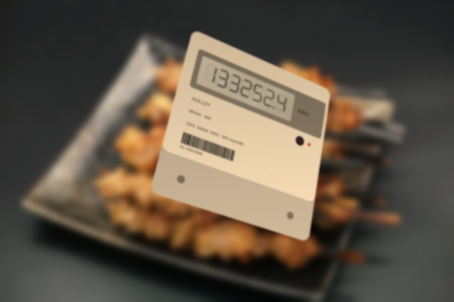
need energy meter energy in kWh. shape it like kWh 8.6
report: kWh 133252.4
